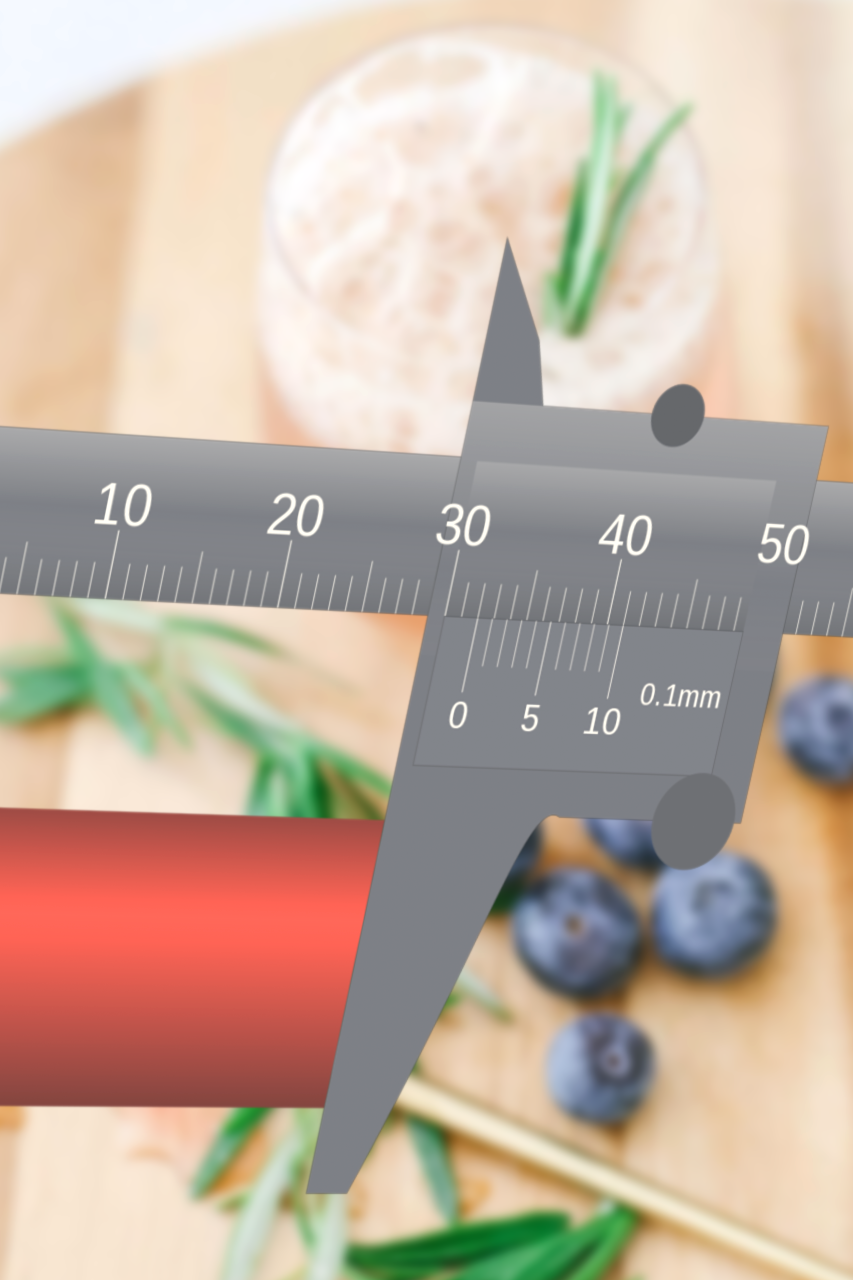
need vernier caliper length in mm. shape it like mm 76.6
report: mm 32.0
